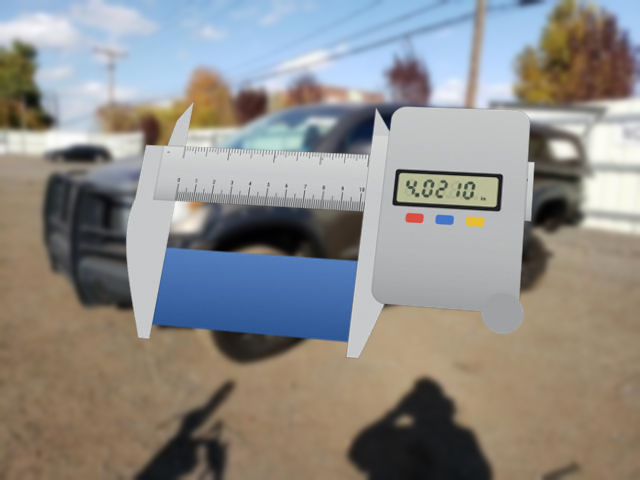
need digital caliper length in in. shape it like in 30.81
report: in 4.0210
